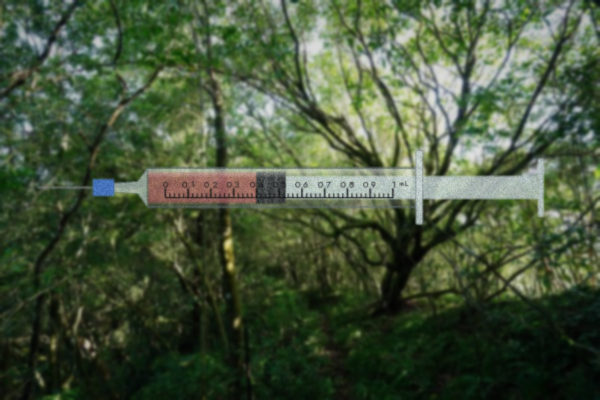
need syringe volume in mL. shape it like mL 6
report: mL 0.4
